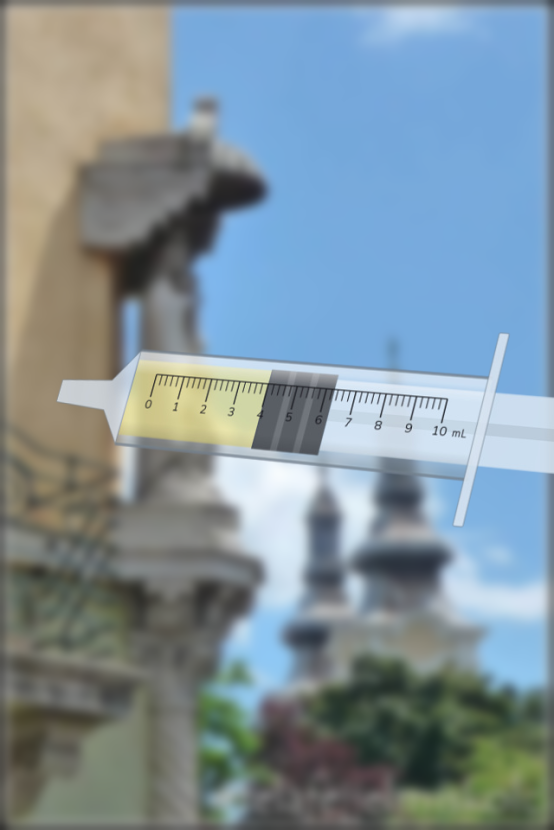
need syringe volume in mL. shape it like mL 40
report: mL 4
